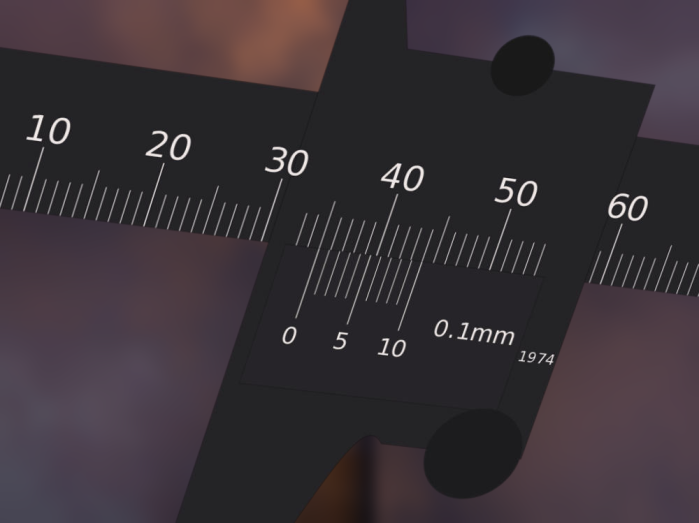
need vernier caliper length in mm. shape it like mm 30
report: mm 35.0
